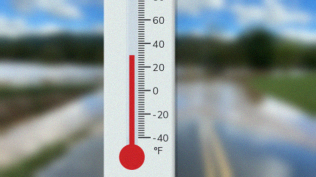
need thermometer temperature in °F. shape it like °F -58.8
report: °F 30
